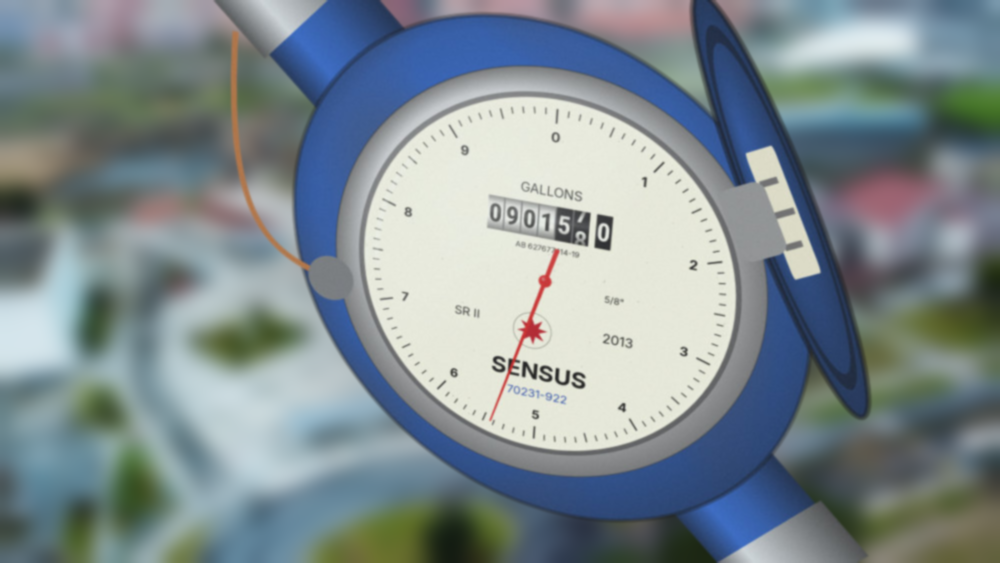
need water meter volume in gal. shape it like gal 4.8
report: gal 901575.4
